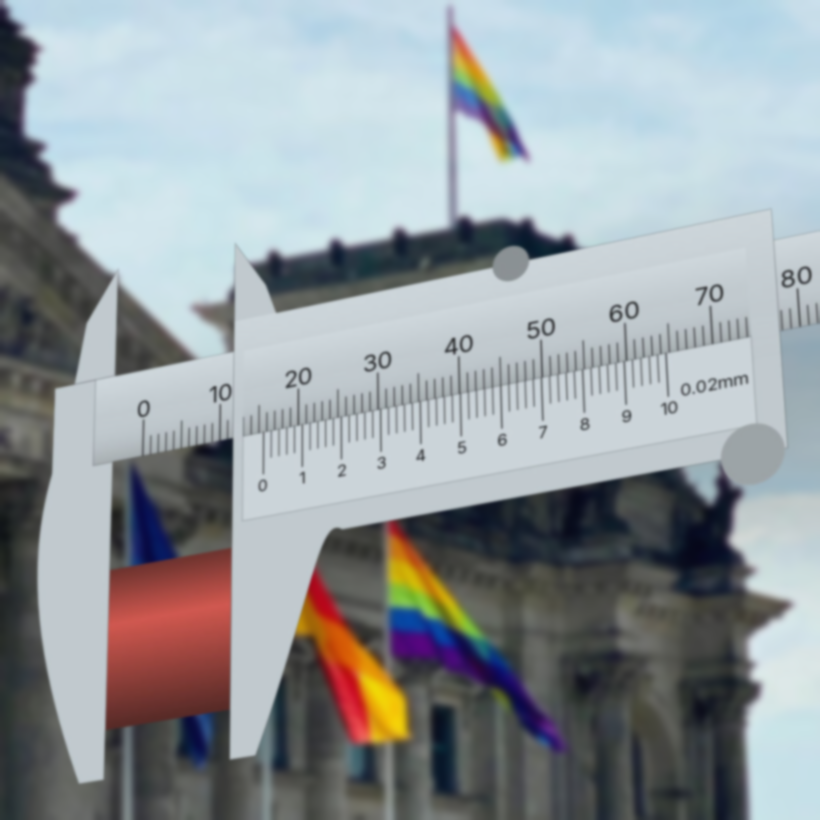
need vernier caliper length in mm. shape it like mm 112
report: mm 15.6
